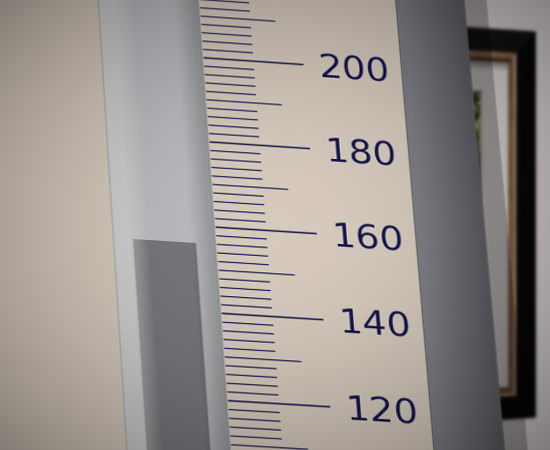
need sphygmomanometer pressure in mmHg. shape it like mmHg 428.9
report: mmHg 156
